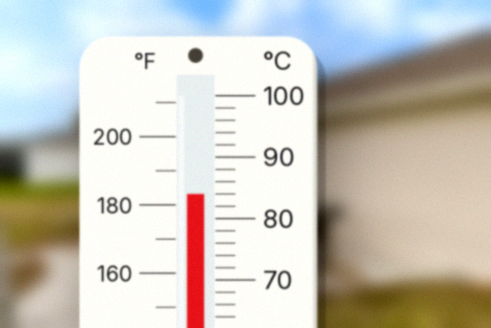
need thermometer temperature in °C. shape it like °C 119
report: °C 84
